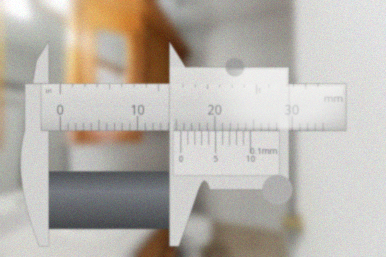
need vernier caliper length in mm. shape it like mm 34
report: mm 15.6
